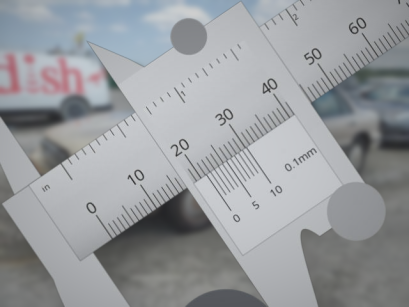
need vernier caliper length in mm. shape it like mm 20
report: mm 21.2
